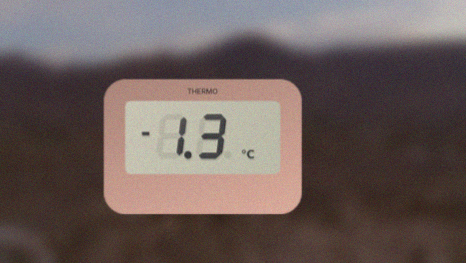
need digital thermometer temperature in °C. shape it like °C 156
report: °C -1.3
